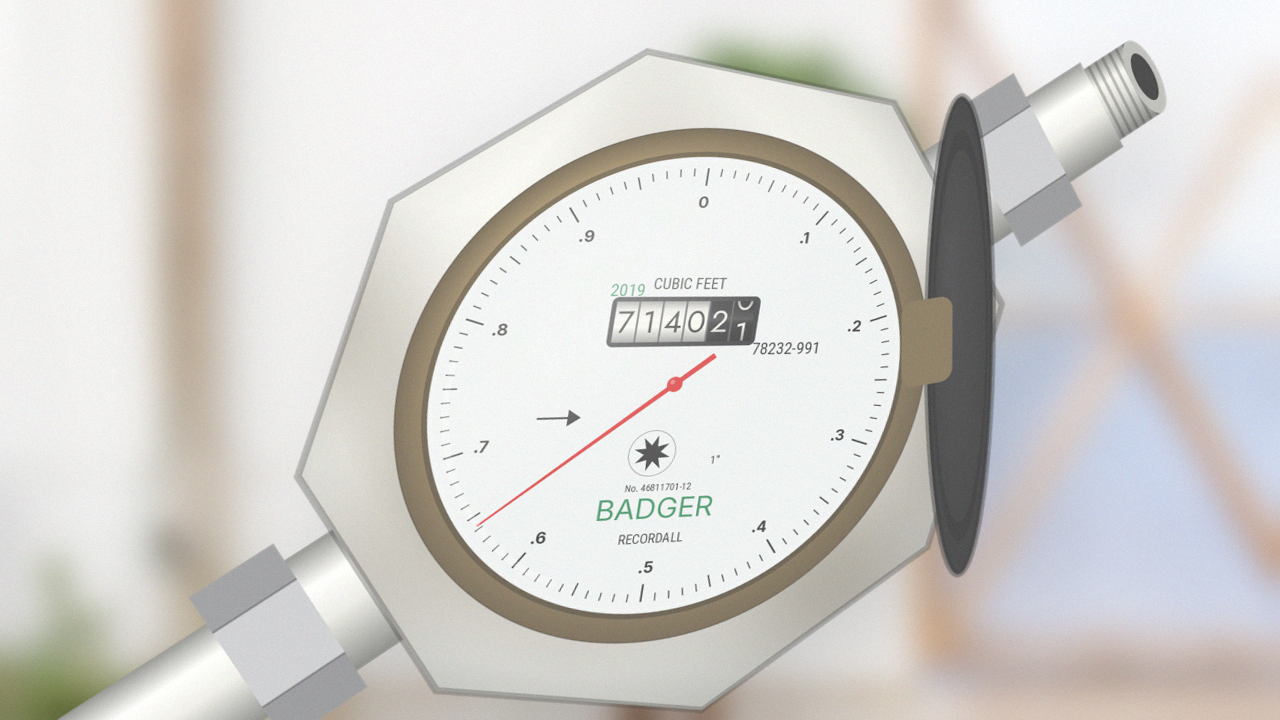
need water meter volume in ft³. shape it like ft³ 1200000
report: ft³ 714020.64
